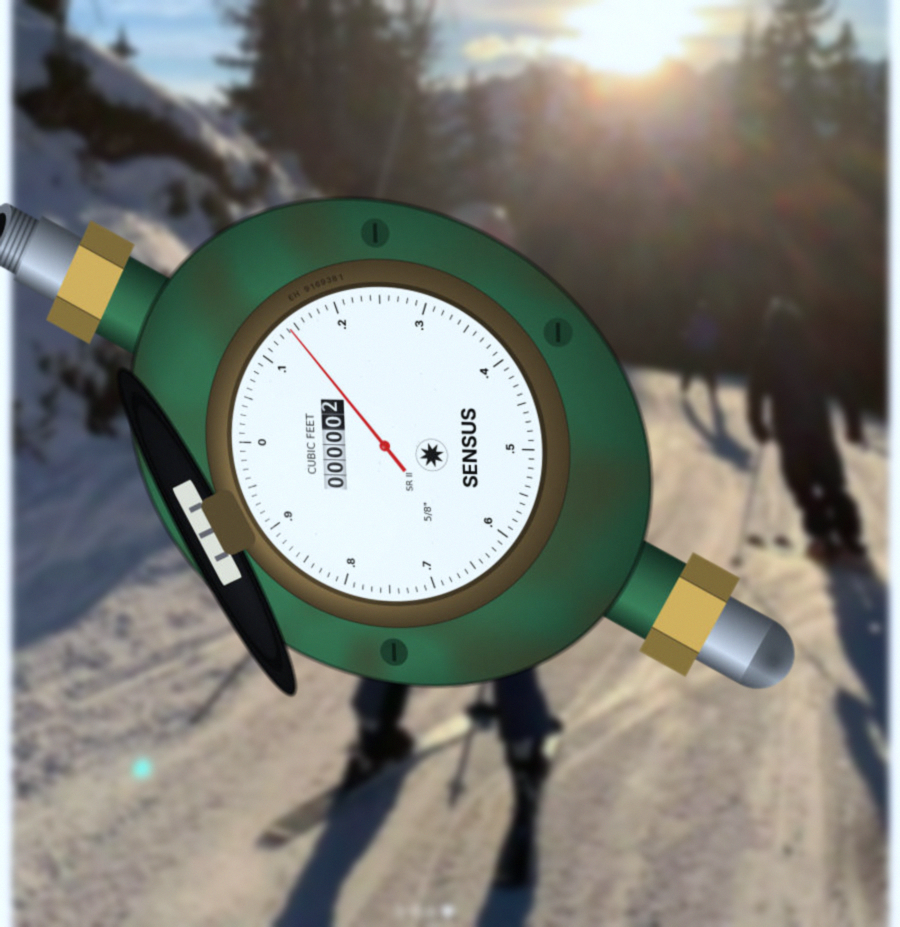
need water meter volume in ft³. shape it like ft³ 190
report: ft³ 2.14
